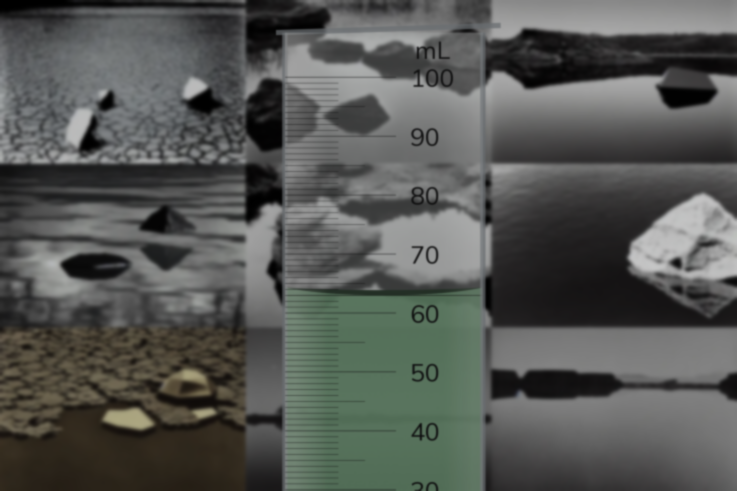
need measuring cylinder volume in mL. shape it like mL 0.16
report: mL 63
